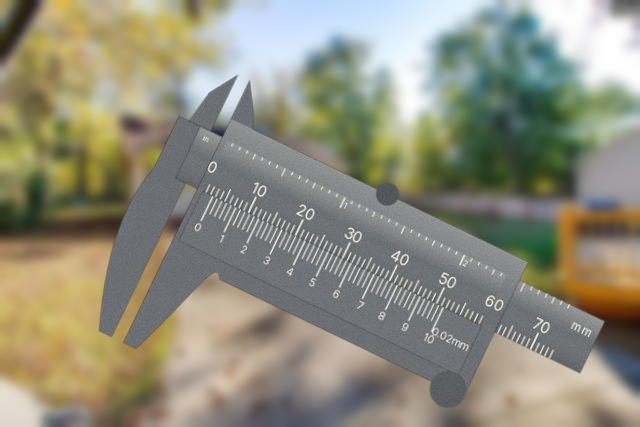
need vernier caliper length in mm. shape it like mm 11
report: mm 2.5
